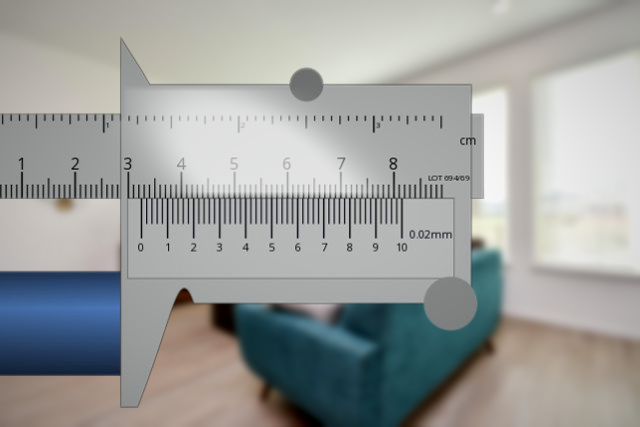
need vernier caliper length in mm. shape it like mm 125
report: mm 32.5
